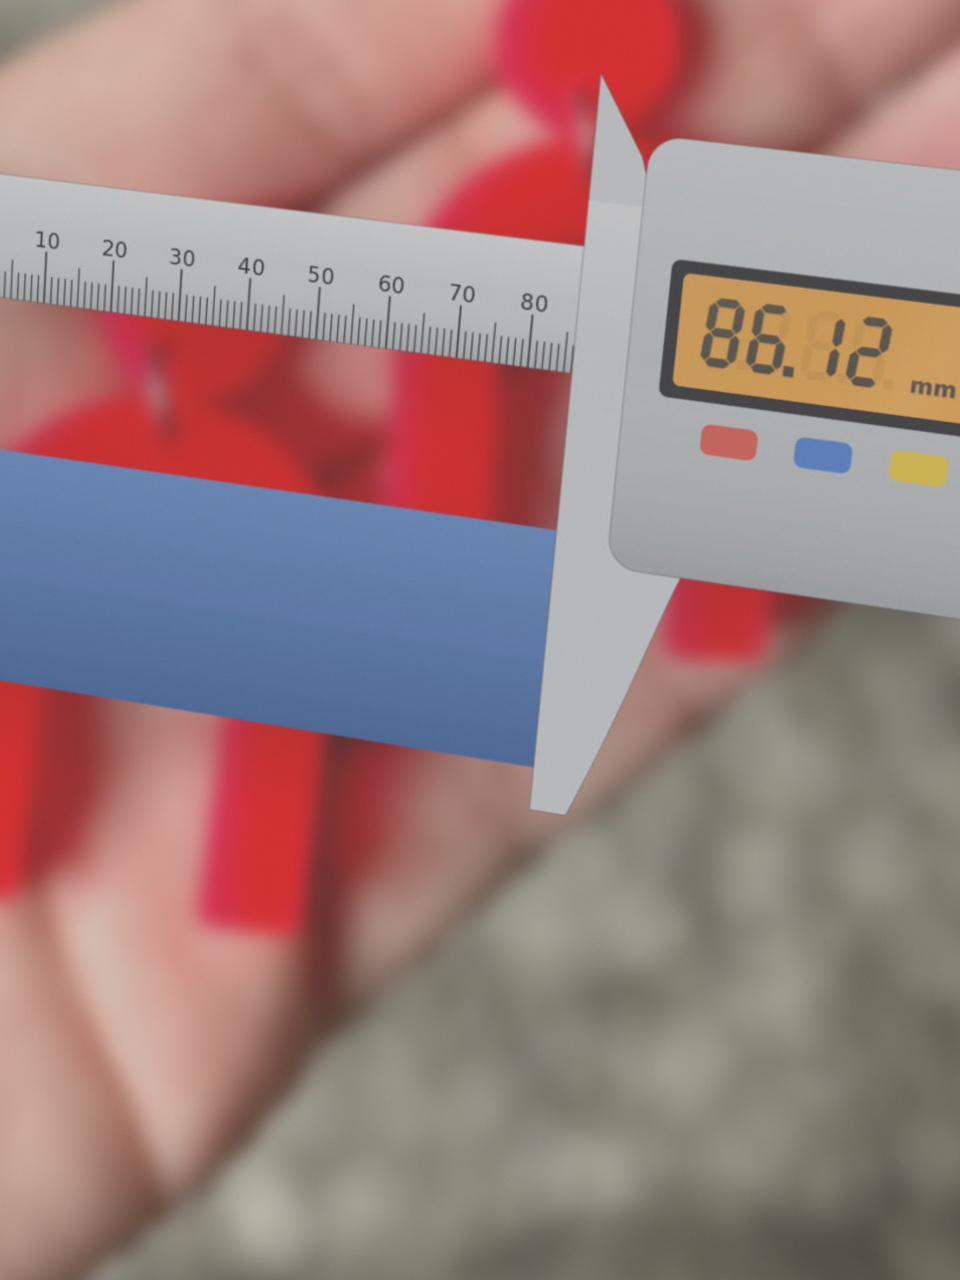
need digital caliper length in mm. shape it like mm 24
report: mm 86.12
